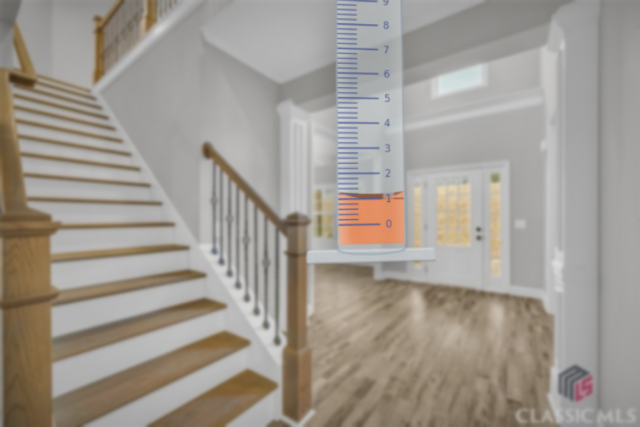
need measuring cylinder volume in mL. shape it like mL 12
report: mL 1
